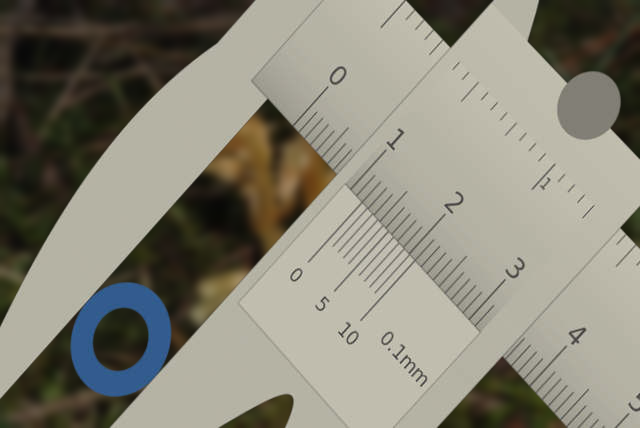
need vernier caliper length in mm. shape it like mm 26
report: mm 12.0
